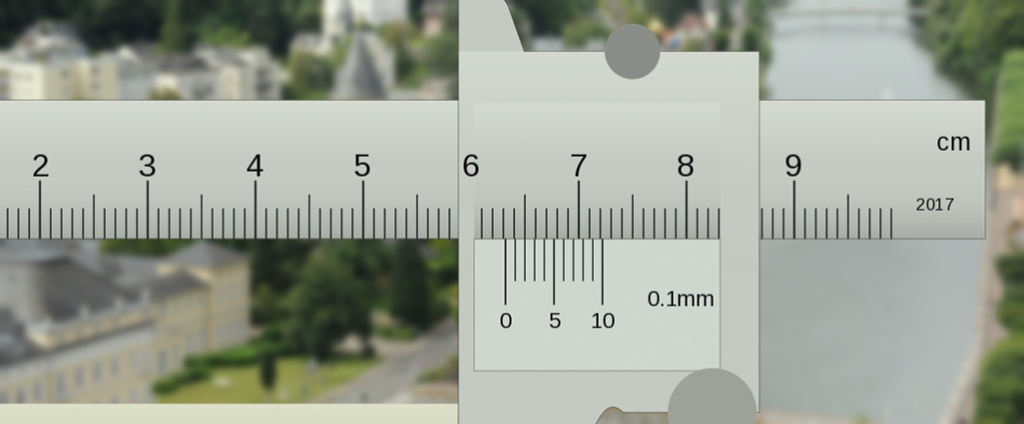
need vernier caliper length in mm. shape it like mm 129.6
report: mm 63.2
